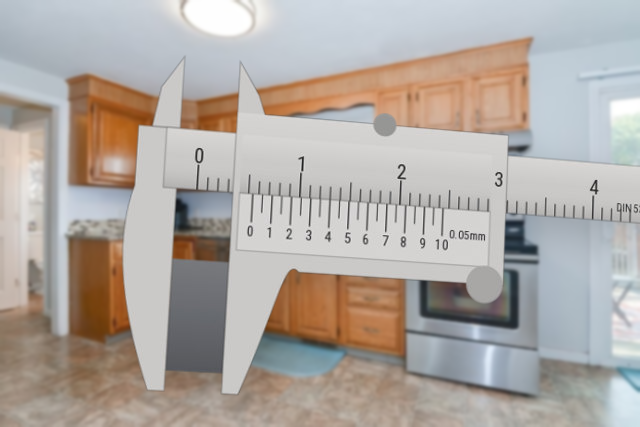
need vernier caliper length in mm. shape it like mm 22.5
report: mm 5.4
